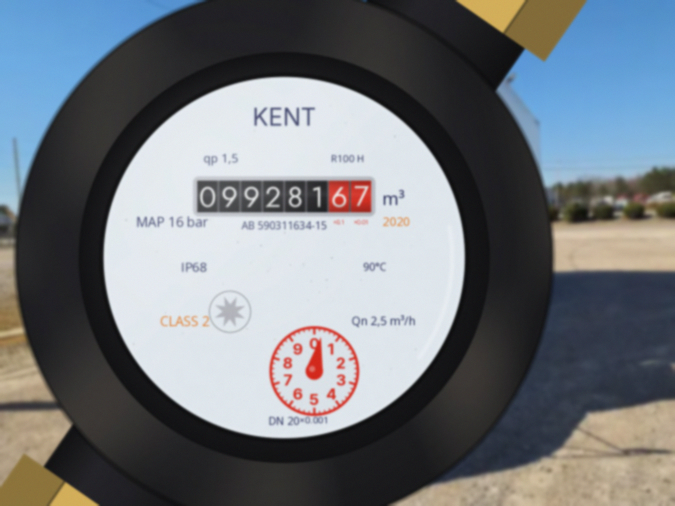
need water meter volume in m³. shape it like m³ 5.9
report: m³ 99281.670
